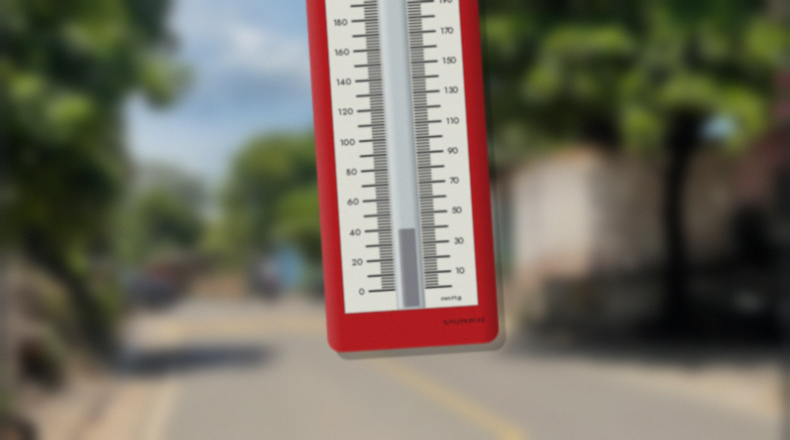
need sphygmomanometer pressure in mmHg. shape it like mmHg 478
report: mmHg 40
